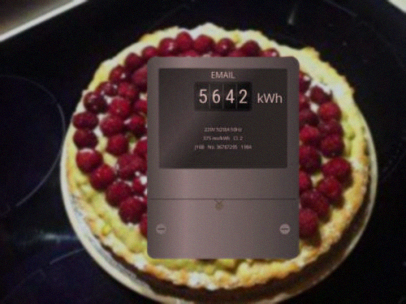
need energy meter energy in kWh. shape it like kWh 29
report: kWh 5642
